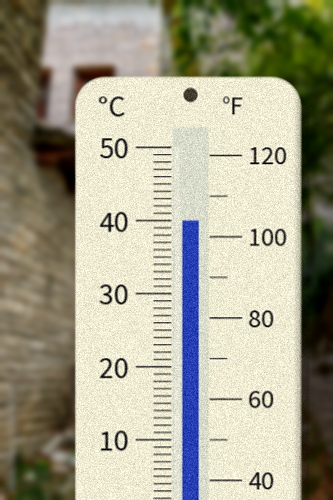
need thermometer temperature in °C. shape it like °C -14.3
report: °C 40
